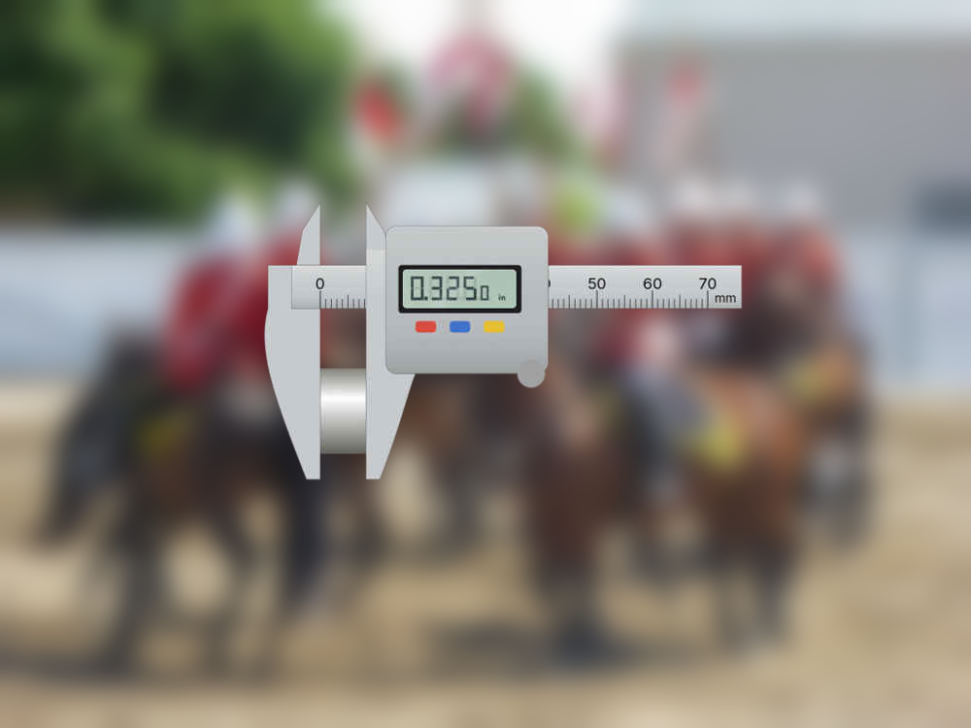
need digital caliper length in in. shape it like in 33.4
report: in 0.3250
